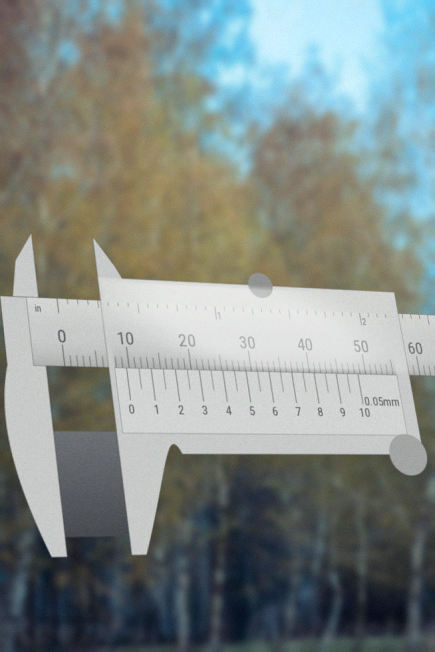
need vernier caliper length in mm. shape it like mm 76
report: mm 9.6
